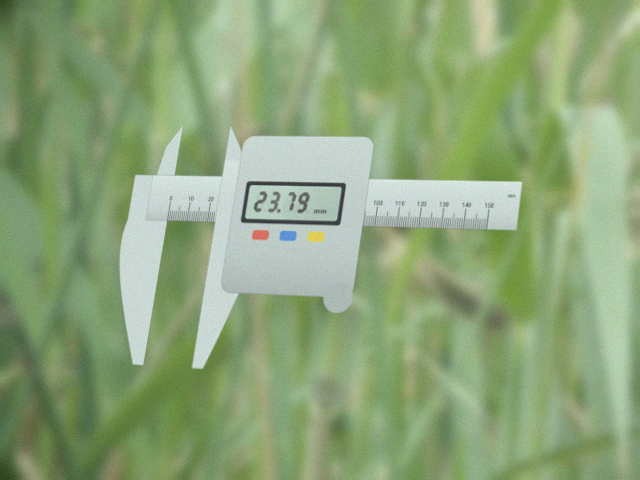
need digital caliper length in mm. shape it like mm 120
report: mm 23.79
